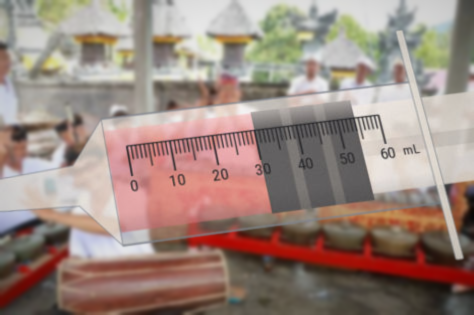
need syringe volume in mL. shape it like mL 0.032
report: mL 30
